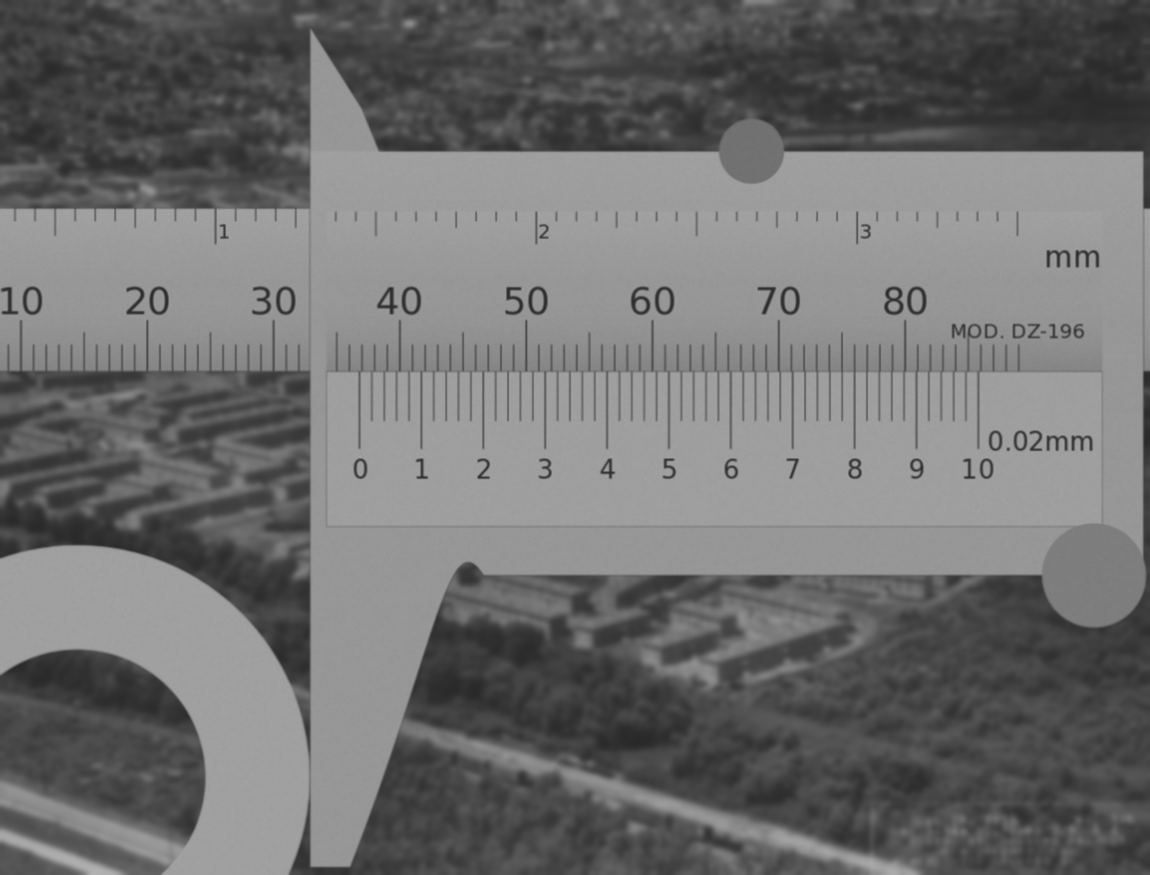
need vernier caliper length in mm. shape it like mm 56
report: mm 36.8
